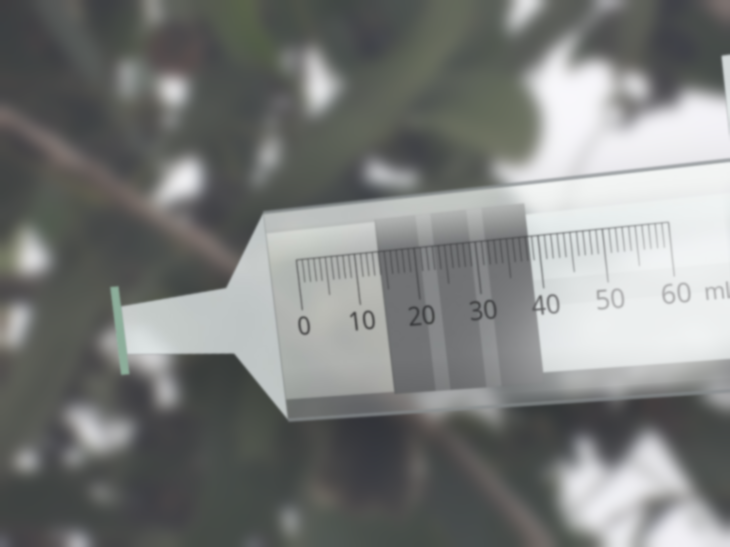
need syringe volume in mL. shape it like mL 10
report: mL 14
